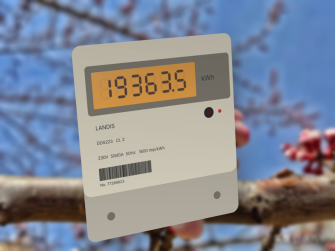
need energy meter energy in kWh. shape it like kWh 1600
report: kWh 19363.5
